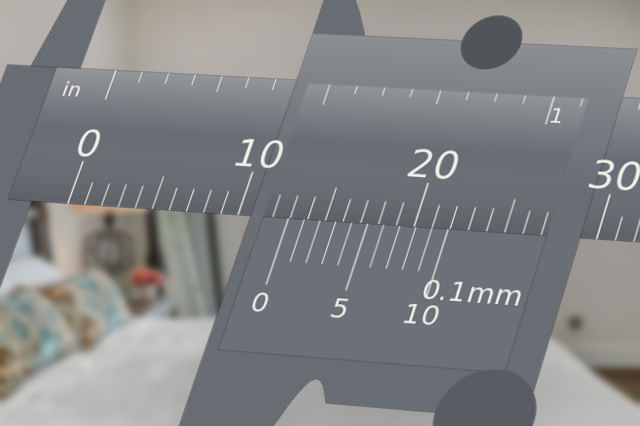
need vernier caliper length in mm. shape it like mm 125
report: mm 12.9
